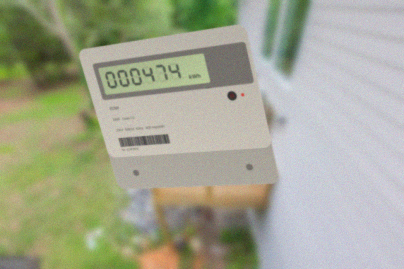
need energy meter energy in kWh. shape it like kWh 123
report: kWh 474
